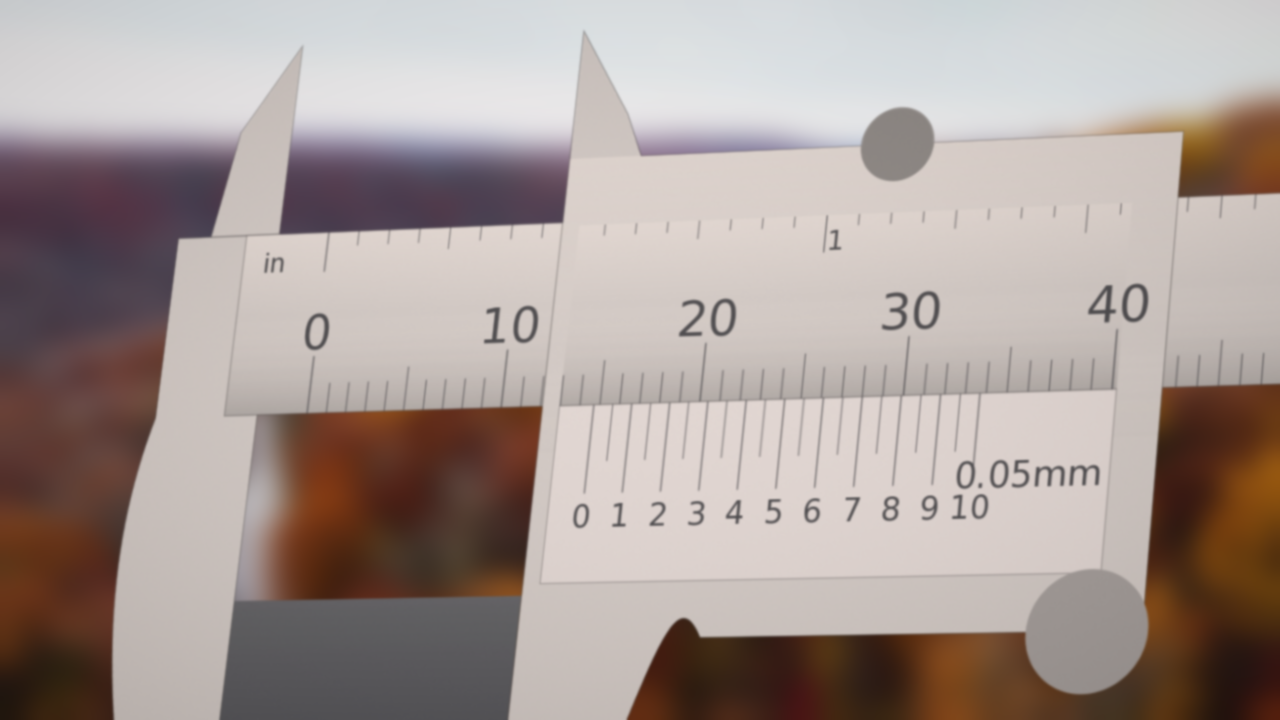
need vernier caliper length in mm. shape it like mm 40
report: mm 14.7
